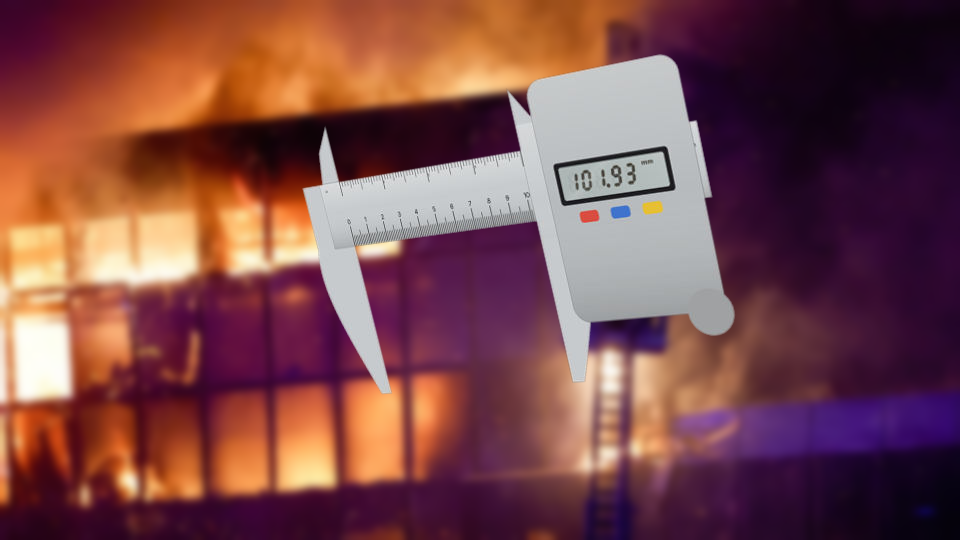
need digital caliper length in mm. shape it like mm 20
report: mm 101.93
